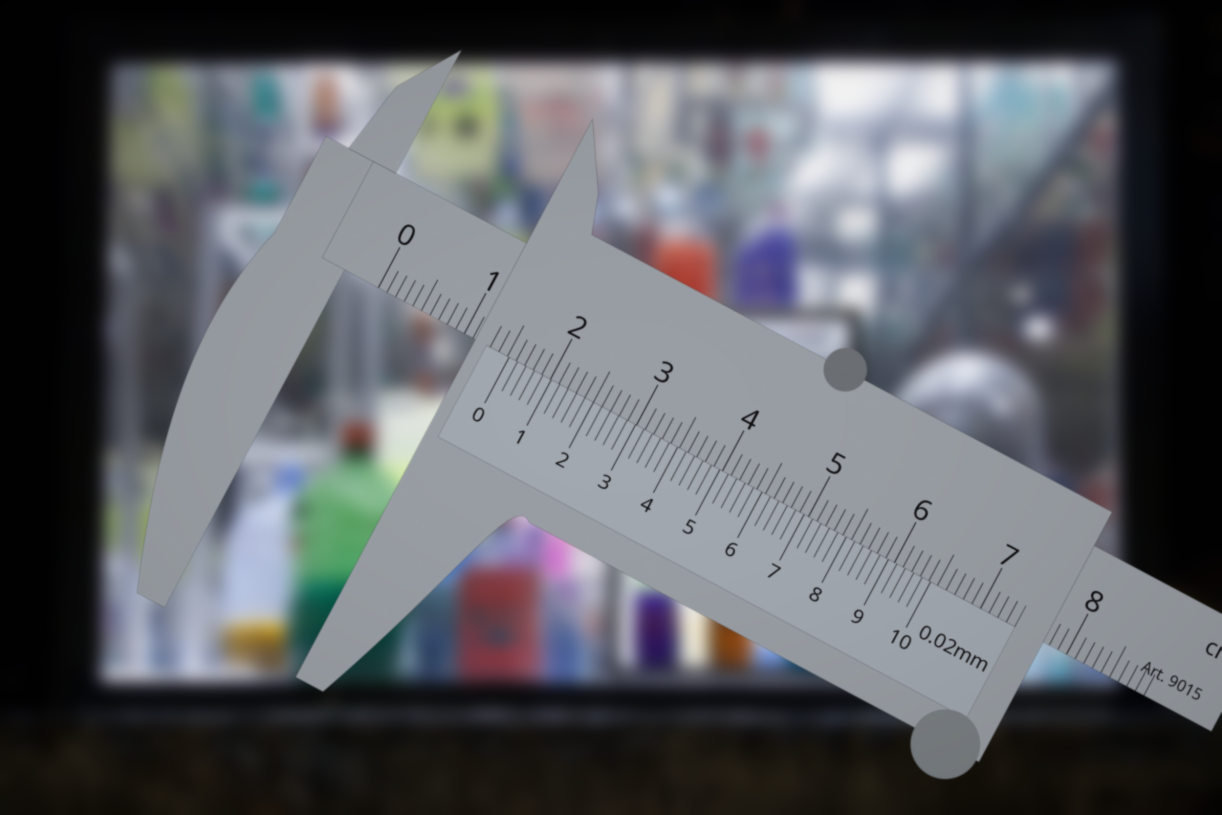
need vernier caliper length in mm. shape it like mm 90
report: mm 15.2
